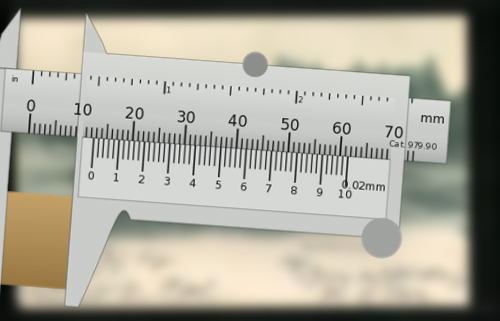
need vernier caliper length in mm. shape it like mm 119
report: mm 12.5
